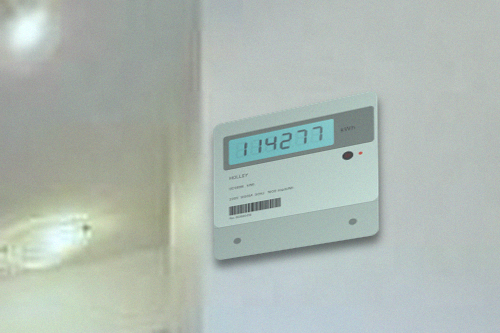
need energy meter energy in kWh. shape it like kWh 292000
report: kWh 114277
